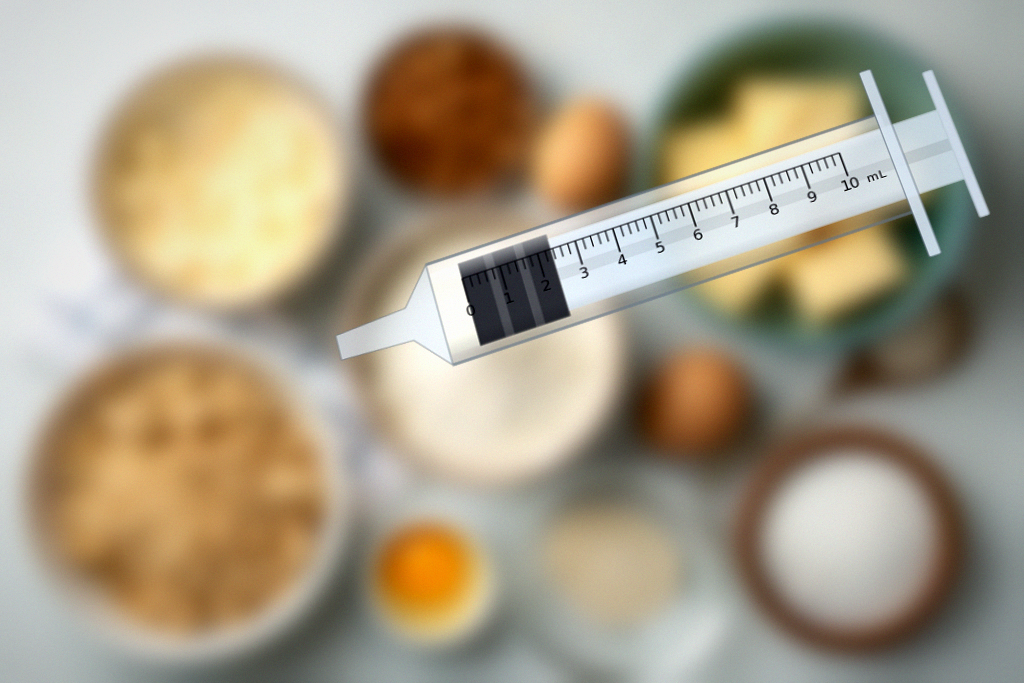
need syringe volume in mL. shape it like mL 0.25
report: mL 0
